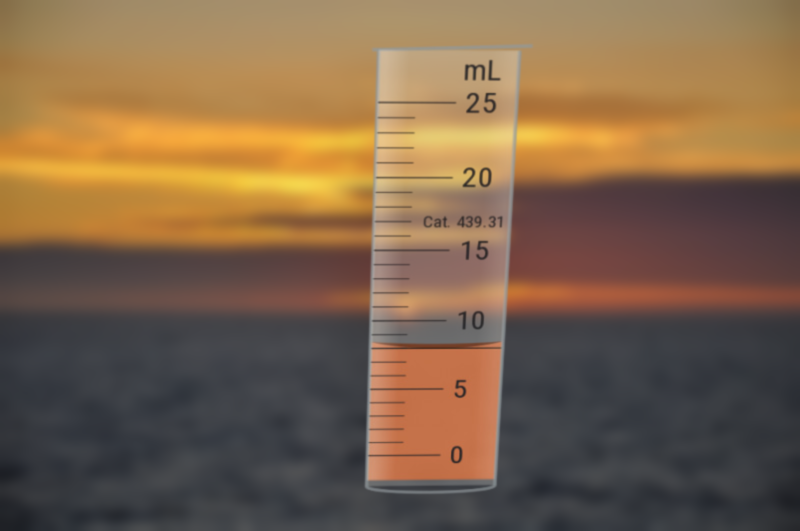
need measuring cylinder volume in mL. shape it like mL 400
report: mL 8
